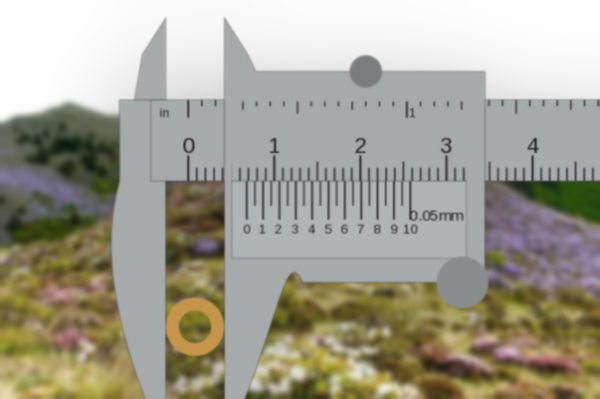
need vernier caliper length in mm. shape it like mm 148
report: mm 6.8
